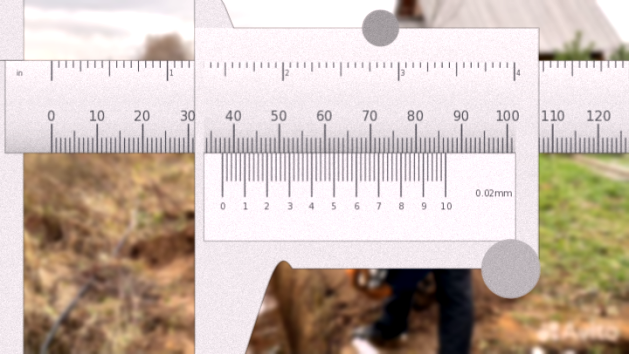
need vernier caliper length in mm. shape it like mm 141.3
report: mm 37.5
